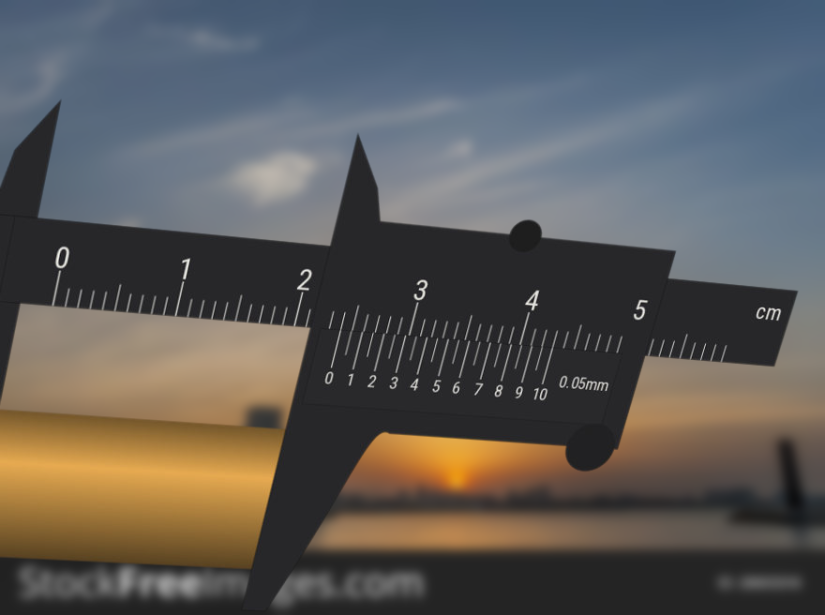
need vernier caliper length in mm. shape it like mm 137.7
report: mm 24.0
